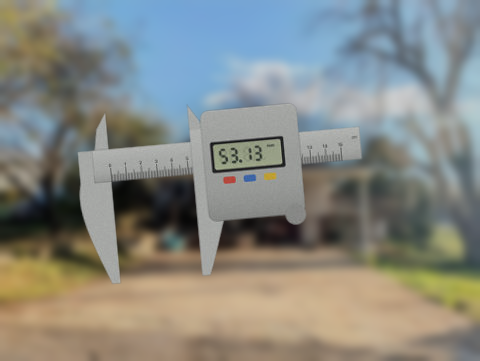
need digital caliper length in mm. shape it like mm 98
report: mm 53.13
